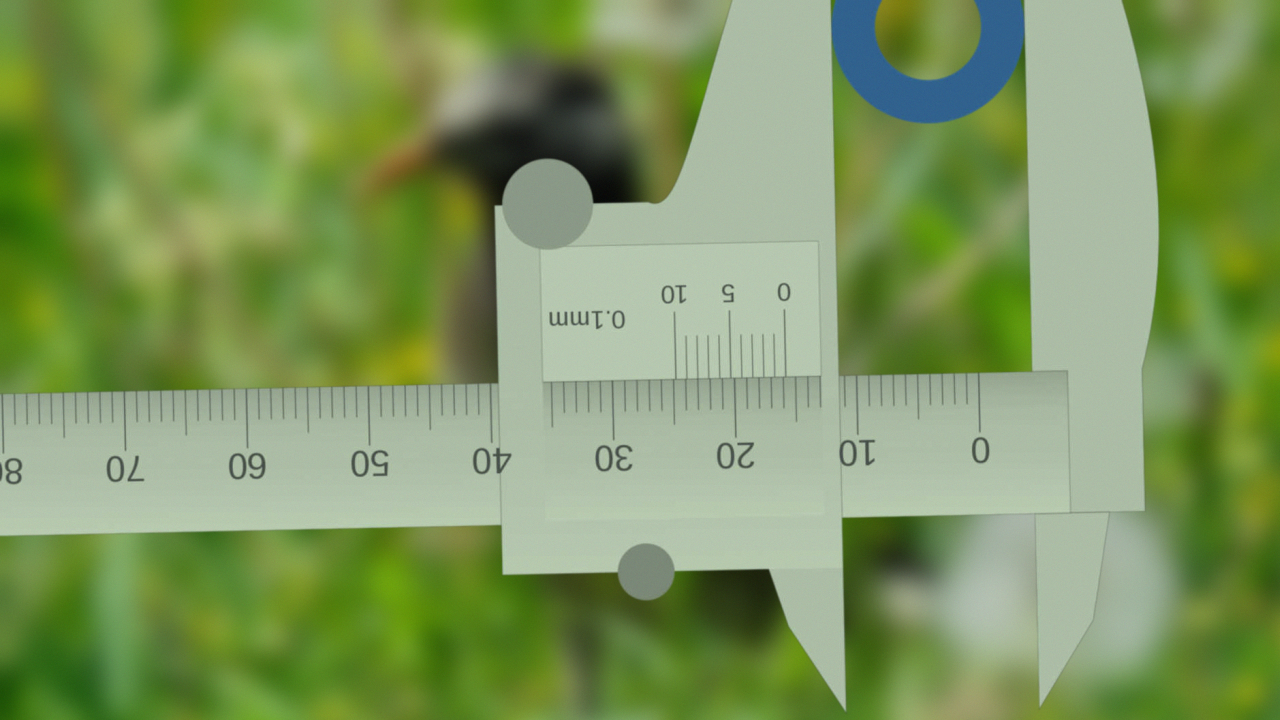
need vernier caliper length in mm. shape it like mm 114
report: mm 15.8
